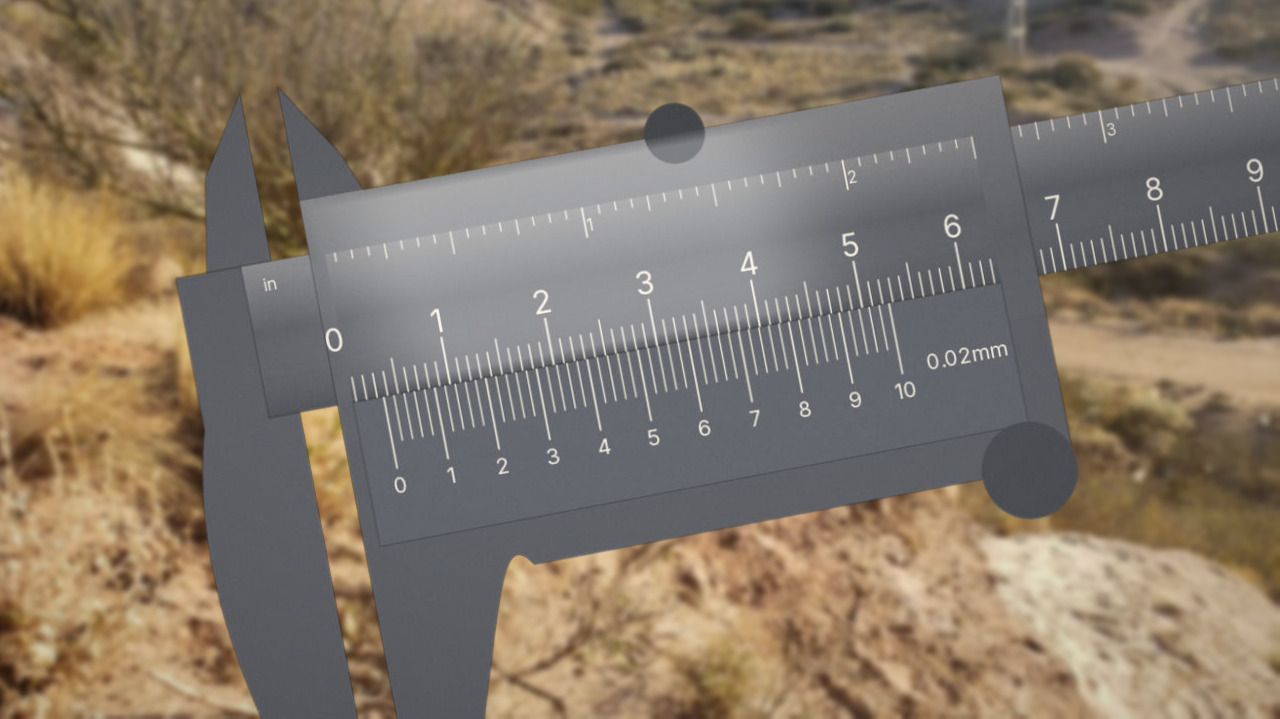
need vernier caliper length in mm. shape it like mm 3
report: mm 3.6
